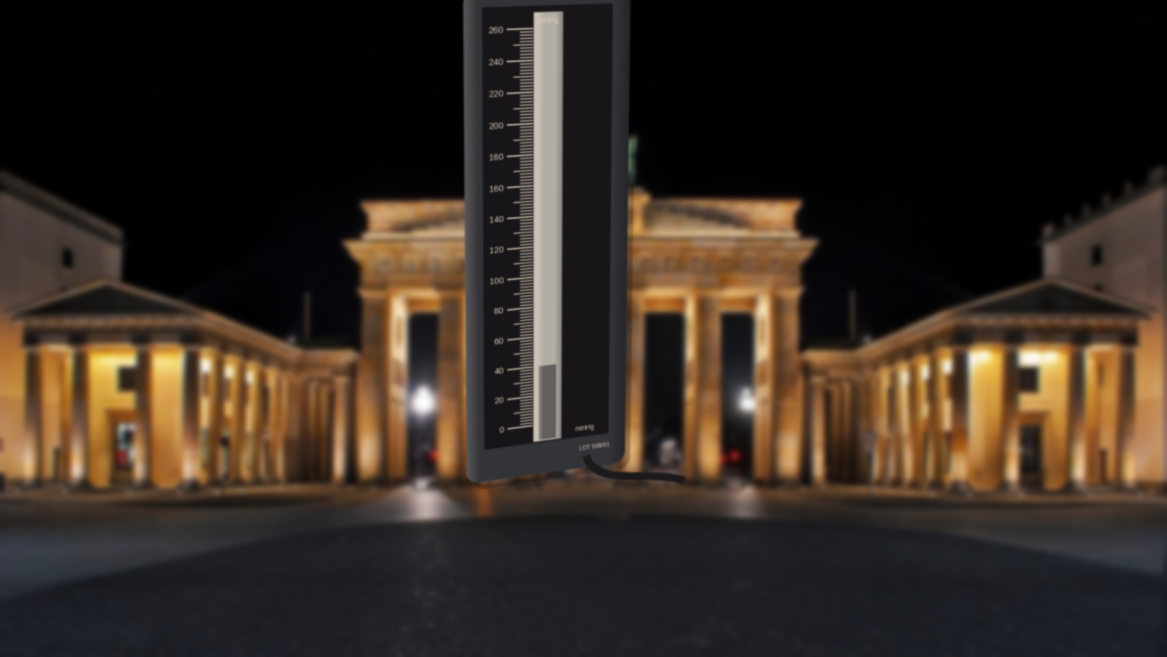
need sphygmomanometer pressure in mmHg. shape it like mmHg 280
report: mmHg 40
